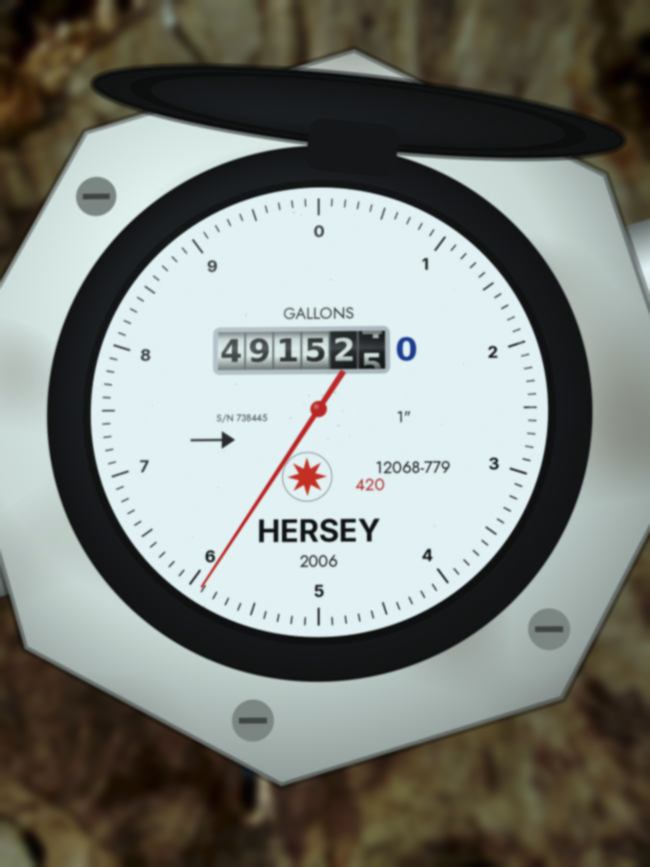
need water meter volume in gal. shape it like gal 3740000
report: gal 4915245.9
